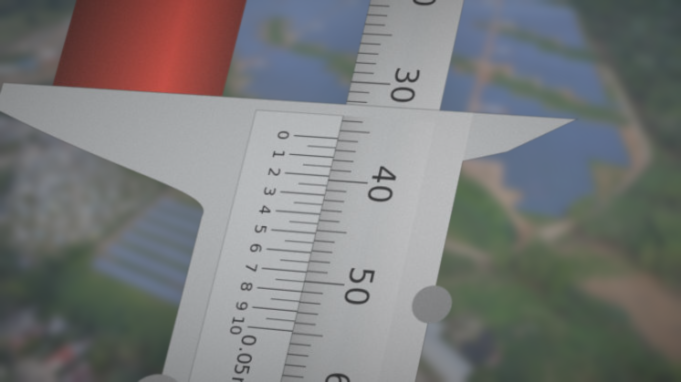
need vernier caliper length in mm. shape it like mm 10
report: mm 35.8
